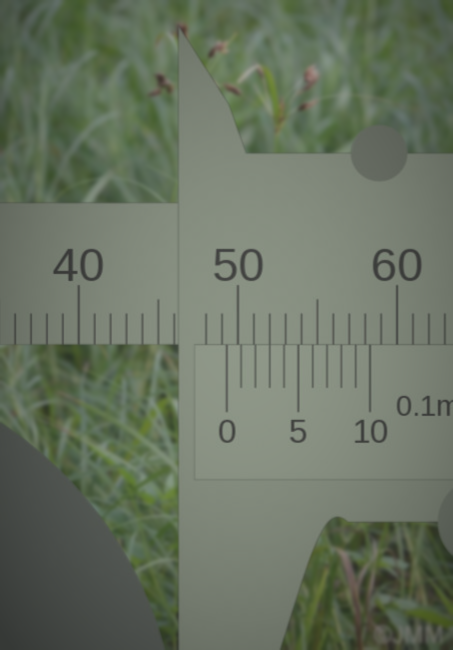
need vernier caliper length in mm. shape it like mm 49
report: mm 49.3
